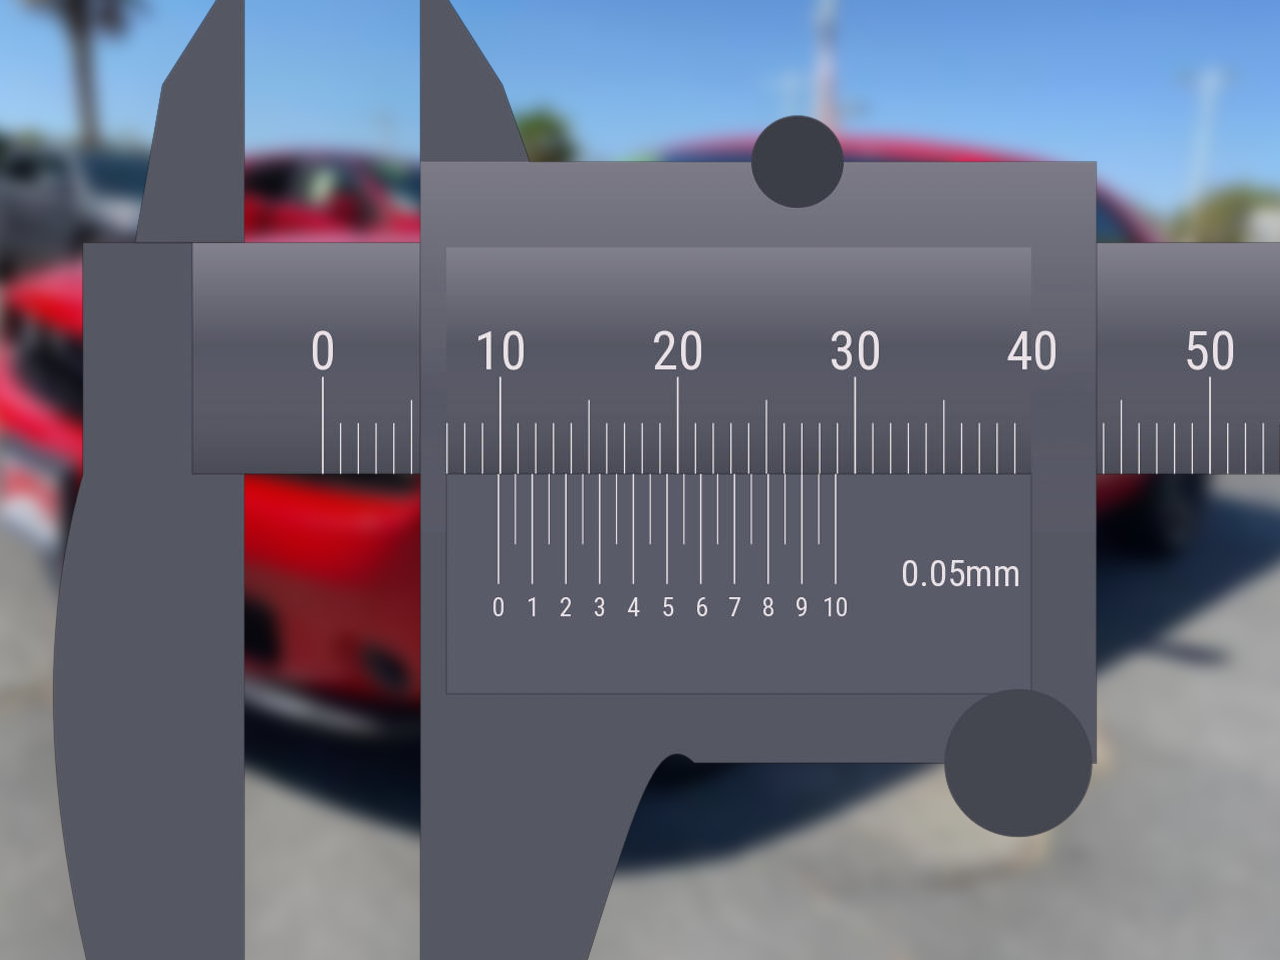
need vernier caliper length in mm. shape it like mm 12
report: mm 9.9
